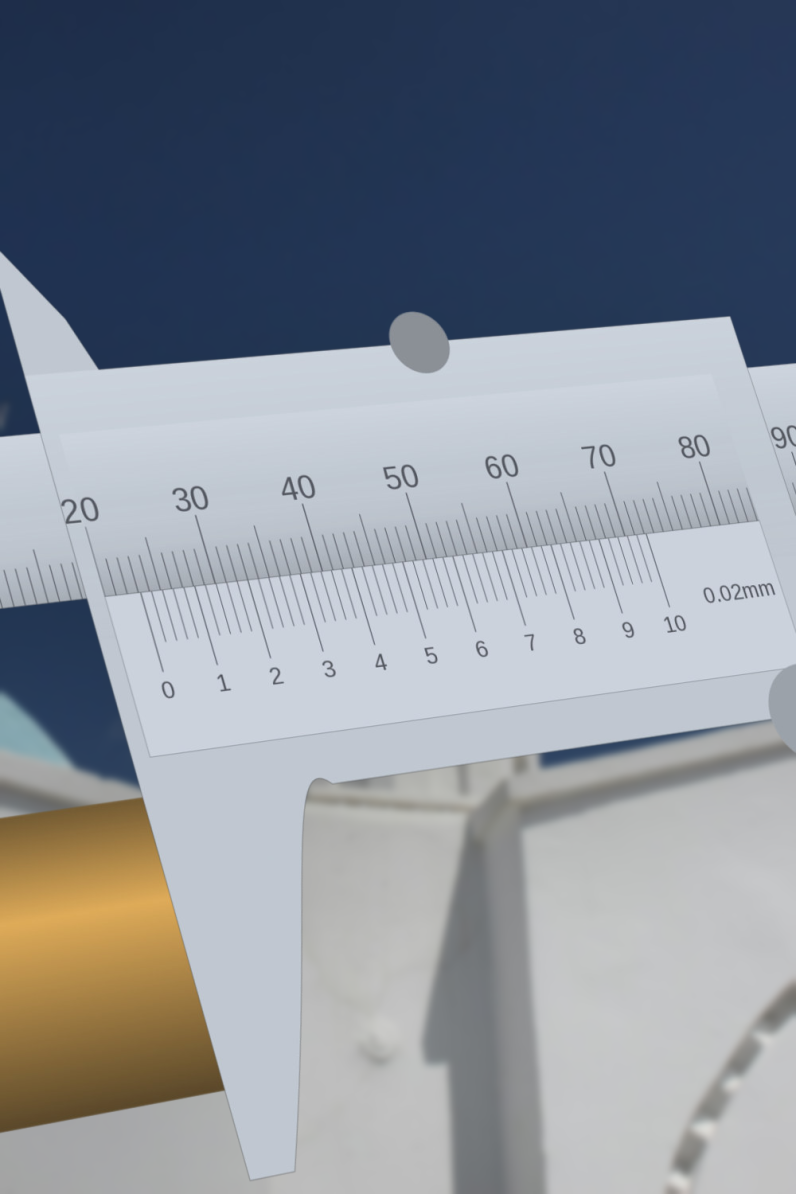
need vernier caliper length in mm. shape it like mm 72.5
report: mm 23.2
